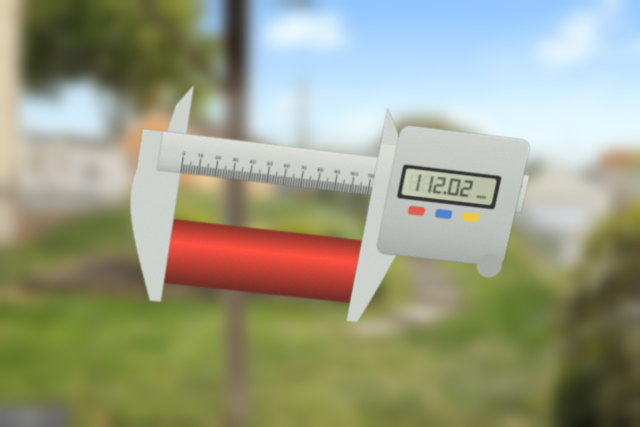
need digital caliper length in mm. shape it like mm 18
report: mm 112.02
